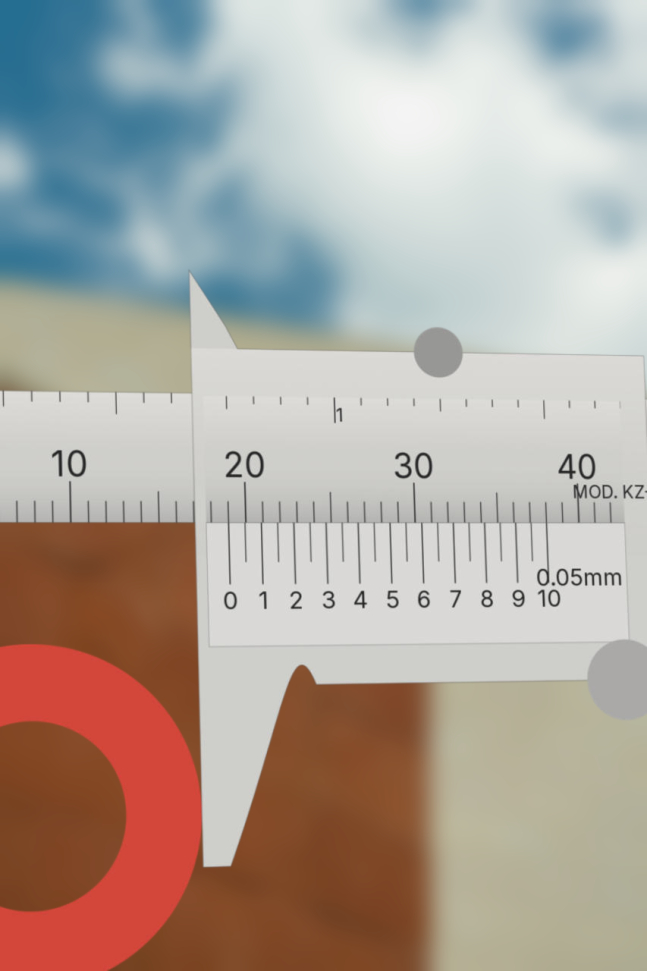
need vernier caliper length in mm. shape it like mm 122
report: mm 19.0
